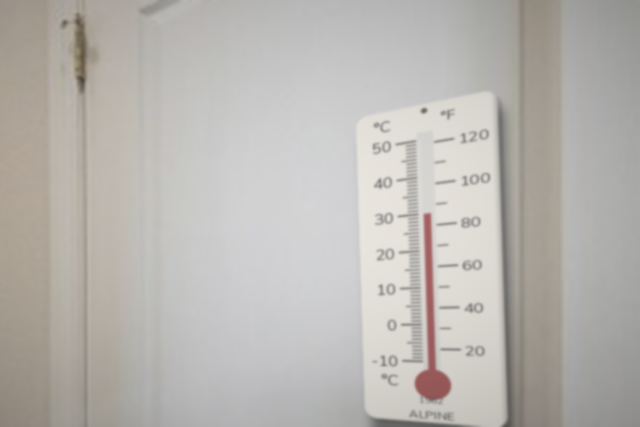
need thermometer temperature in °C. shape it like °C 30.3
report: °C 30
